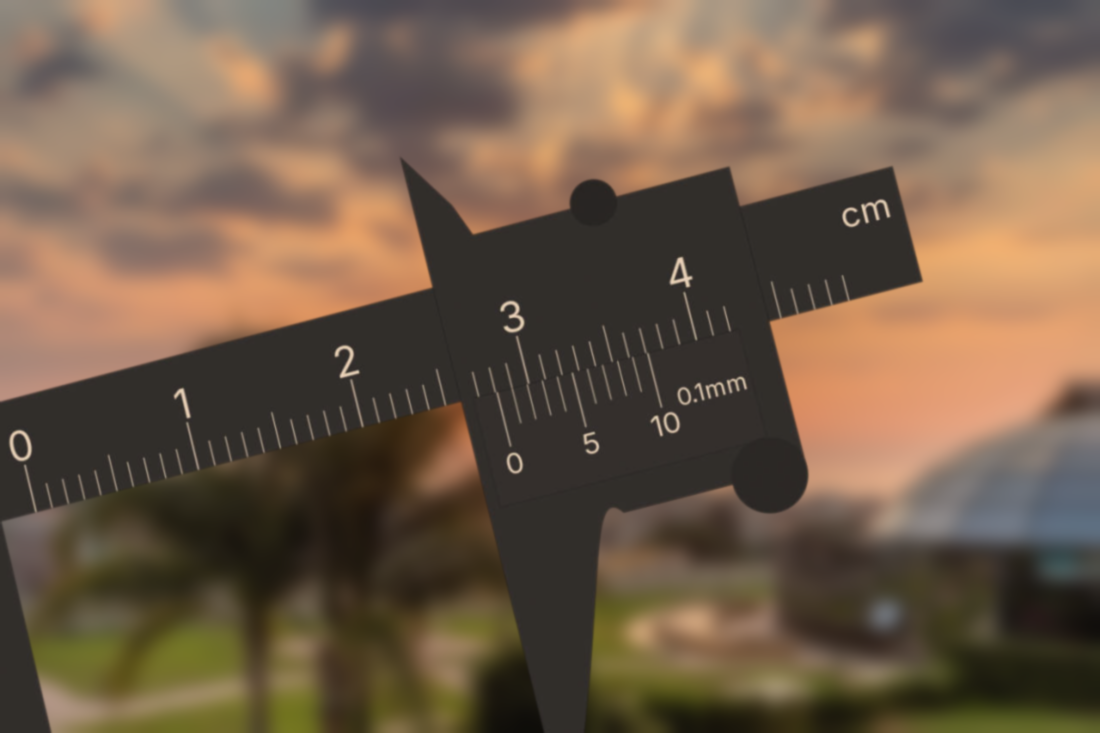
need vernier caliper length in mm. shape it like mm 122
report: mm 28.1
